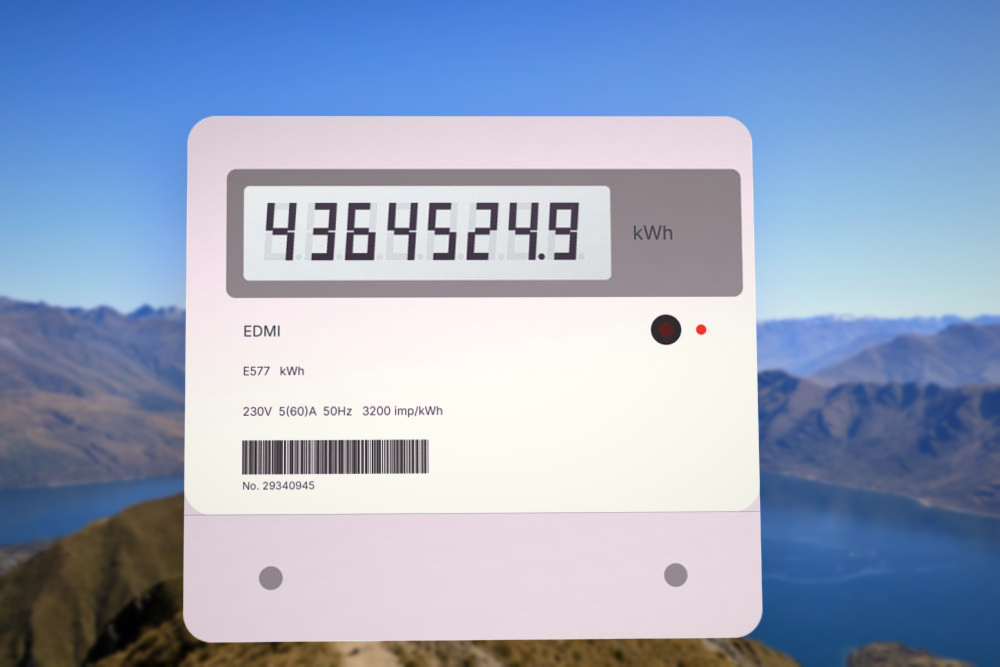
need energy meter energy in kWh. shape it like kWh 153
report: kWh 4364524.9
